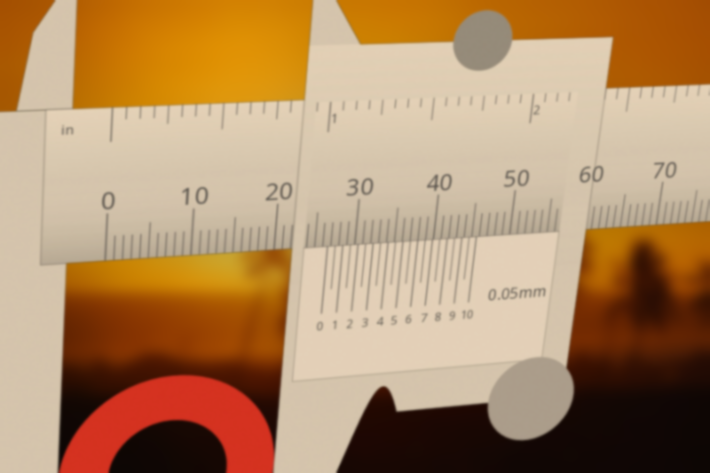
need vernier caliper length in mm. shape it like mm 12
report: mm 26.6
